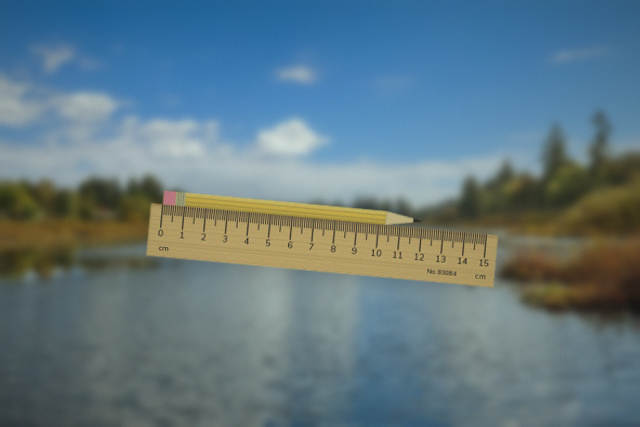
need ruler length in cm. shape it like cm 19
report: cm 12
